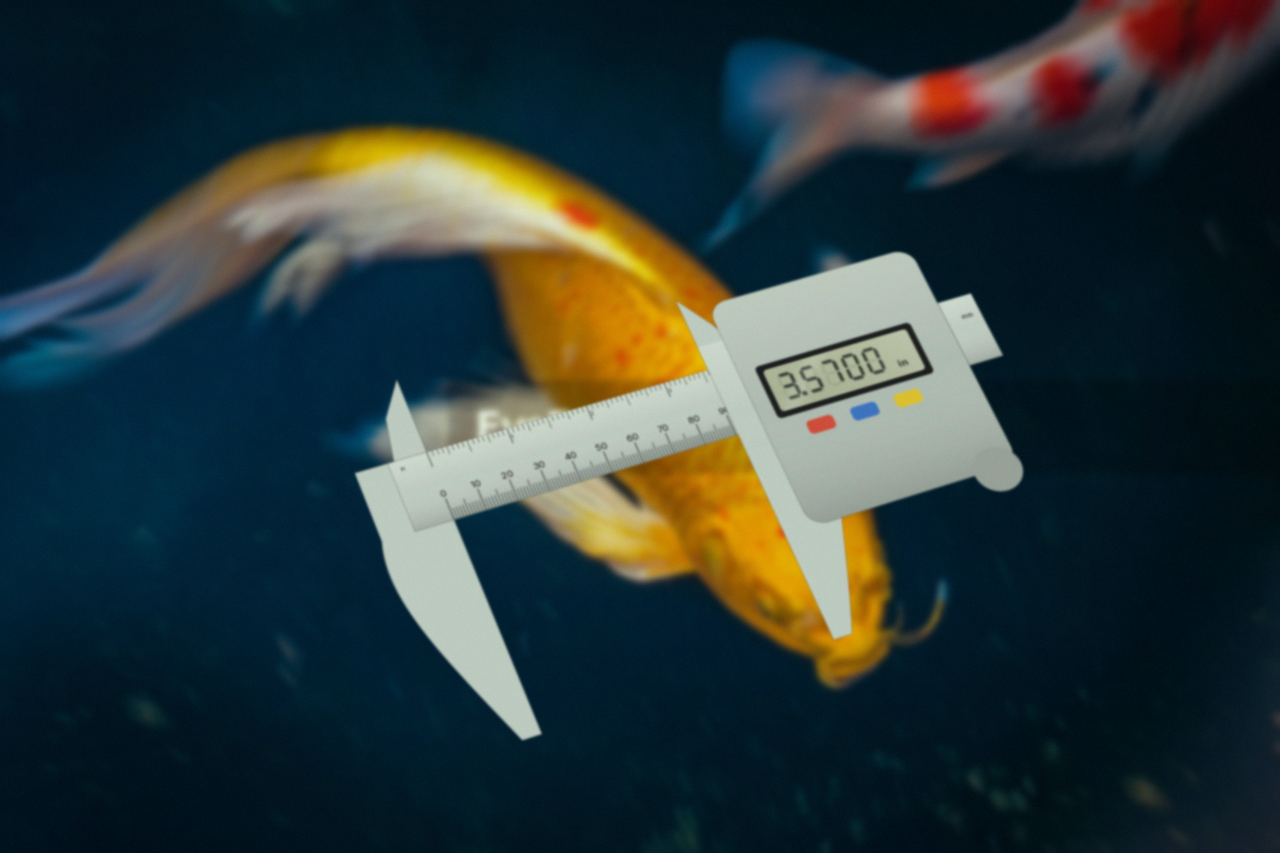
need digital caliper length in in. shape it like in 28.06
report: in 3.5700
